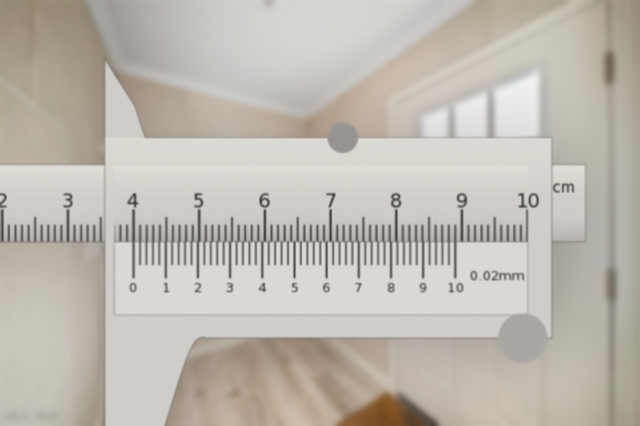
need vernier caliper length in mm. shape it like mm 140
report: mm 40.0
